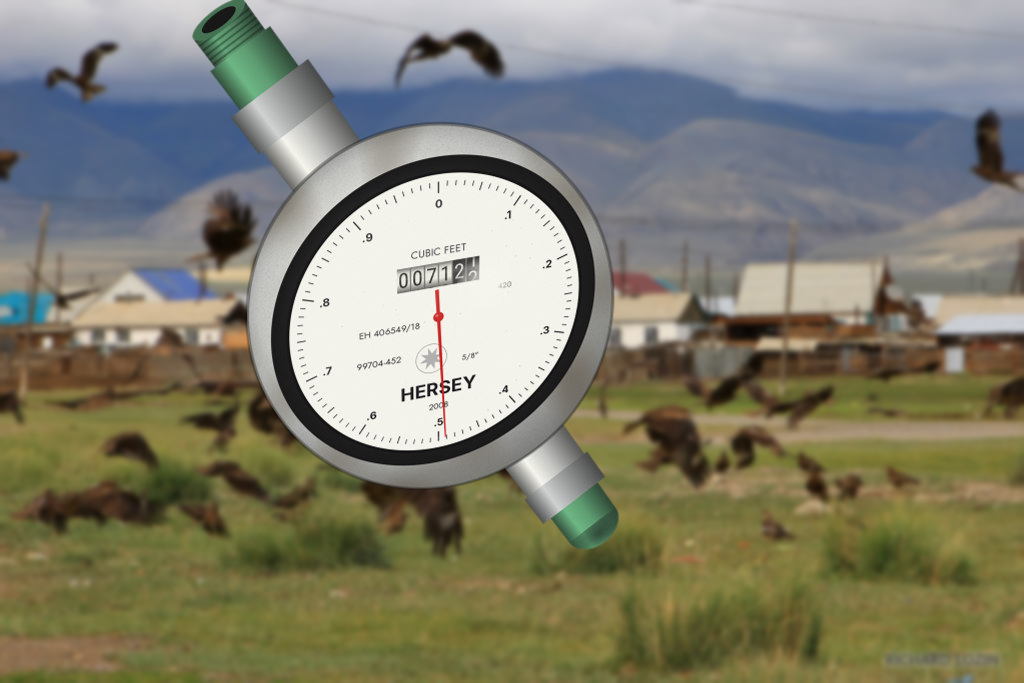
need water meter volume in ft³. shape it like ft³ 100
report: ft³ 7121.49
